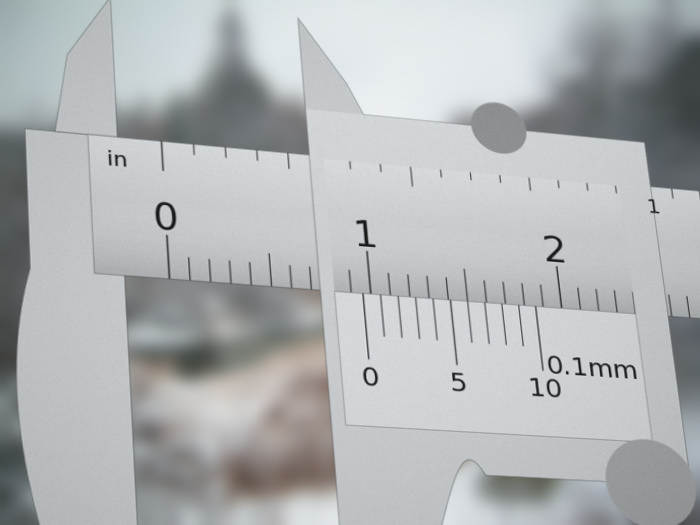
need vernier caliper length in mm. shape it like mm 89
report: mm 9.6
